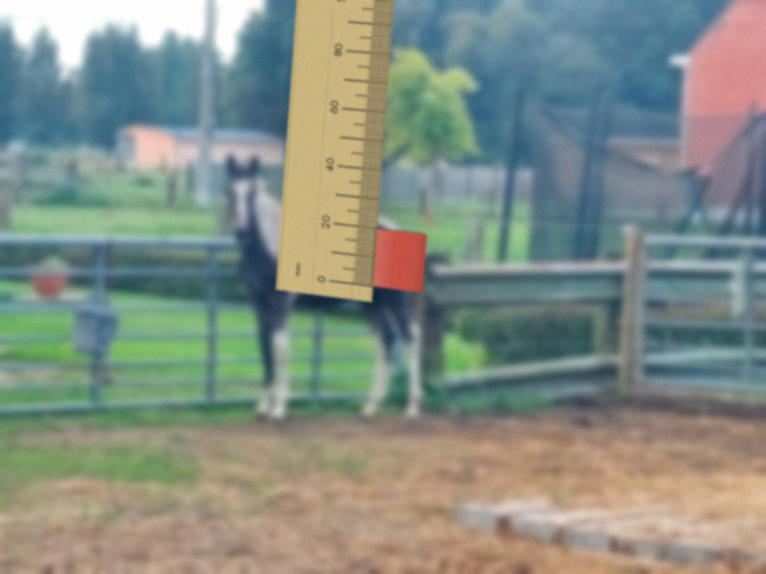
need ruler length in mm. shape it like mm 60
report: mm 20
